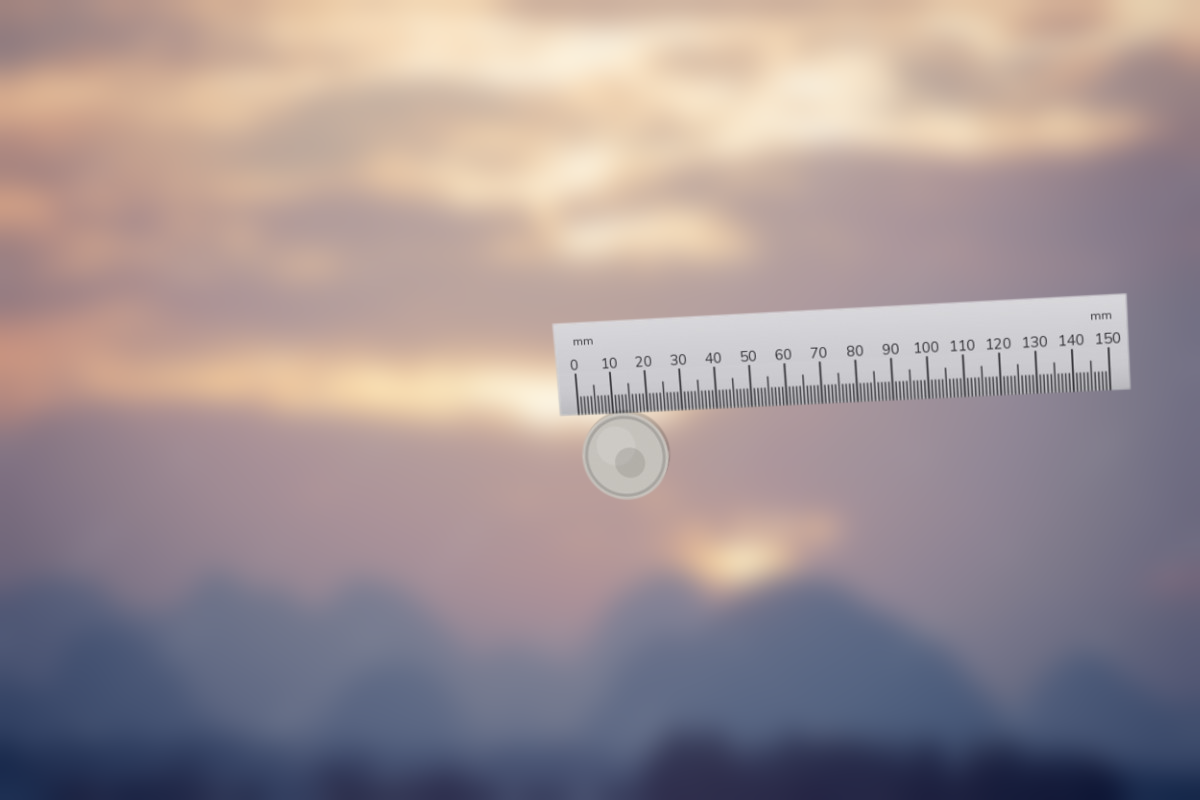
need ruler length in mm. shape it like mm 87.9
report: mm 25
